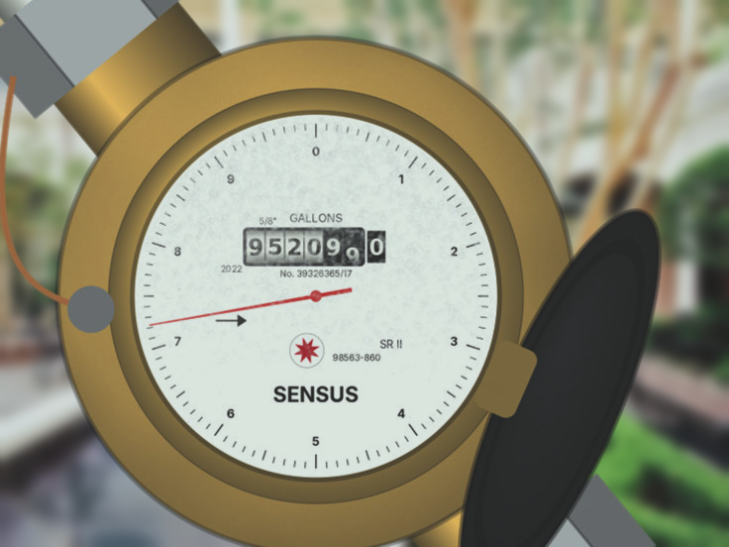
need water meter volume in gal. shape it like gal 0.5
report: gal 9520987.2
